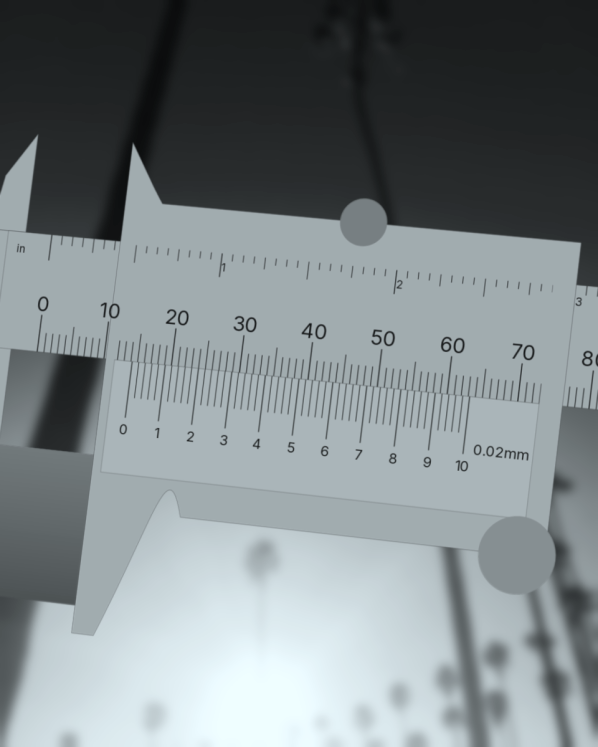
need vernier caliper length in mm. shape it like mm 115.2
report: mm 14.2
